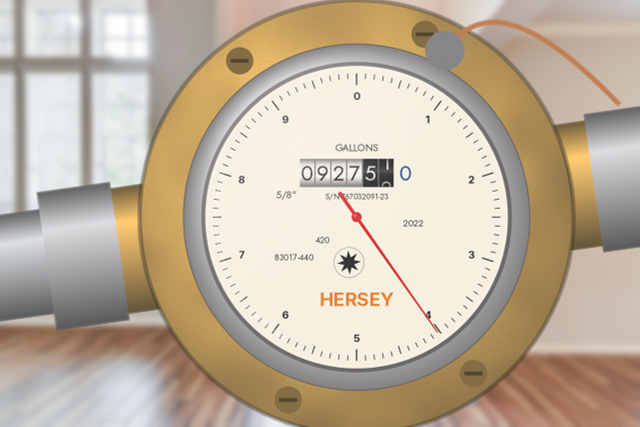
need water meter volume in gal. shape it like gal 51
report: gal 927514.0
